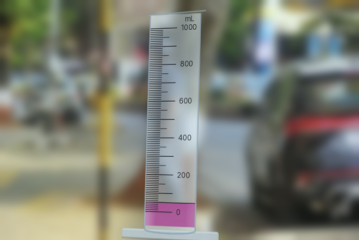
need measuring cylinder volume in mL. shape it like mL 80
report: mL 50
